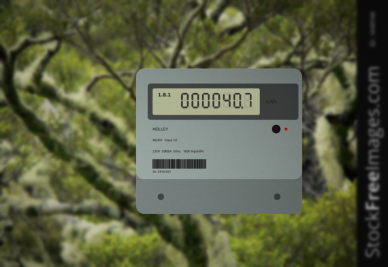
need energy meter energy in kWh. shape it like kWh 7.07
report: kWh 40.7
